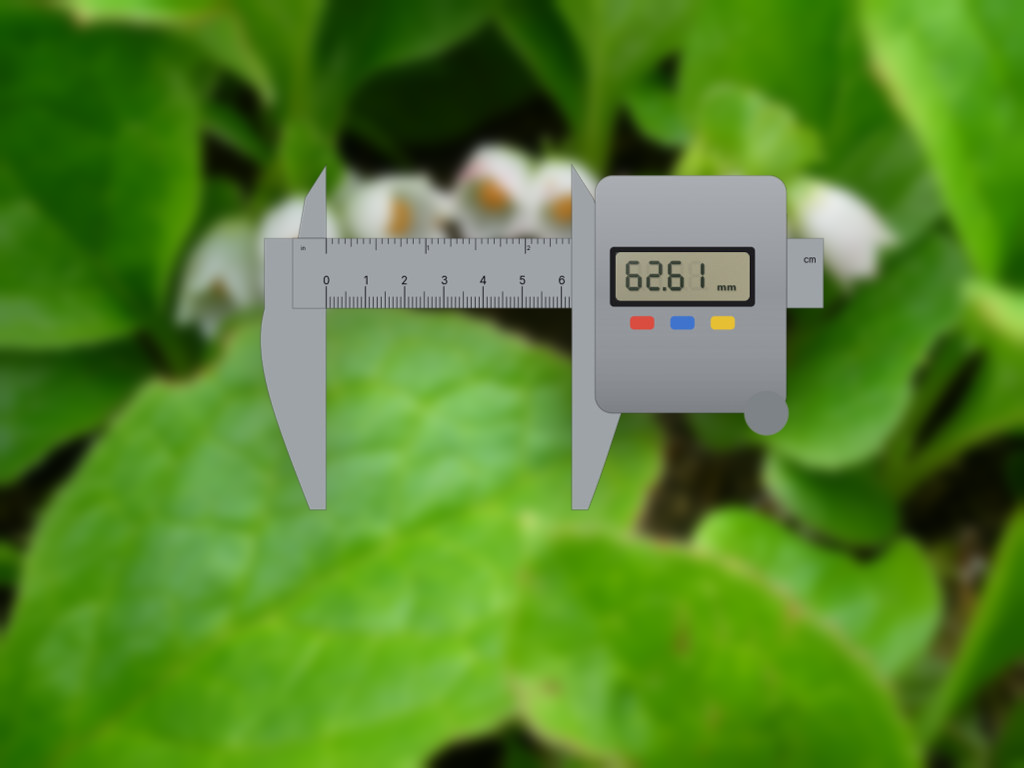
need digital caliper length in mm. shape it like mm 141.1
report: mm 62.61
